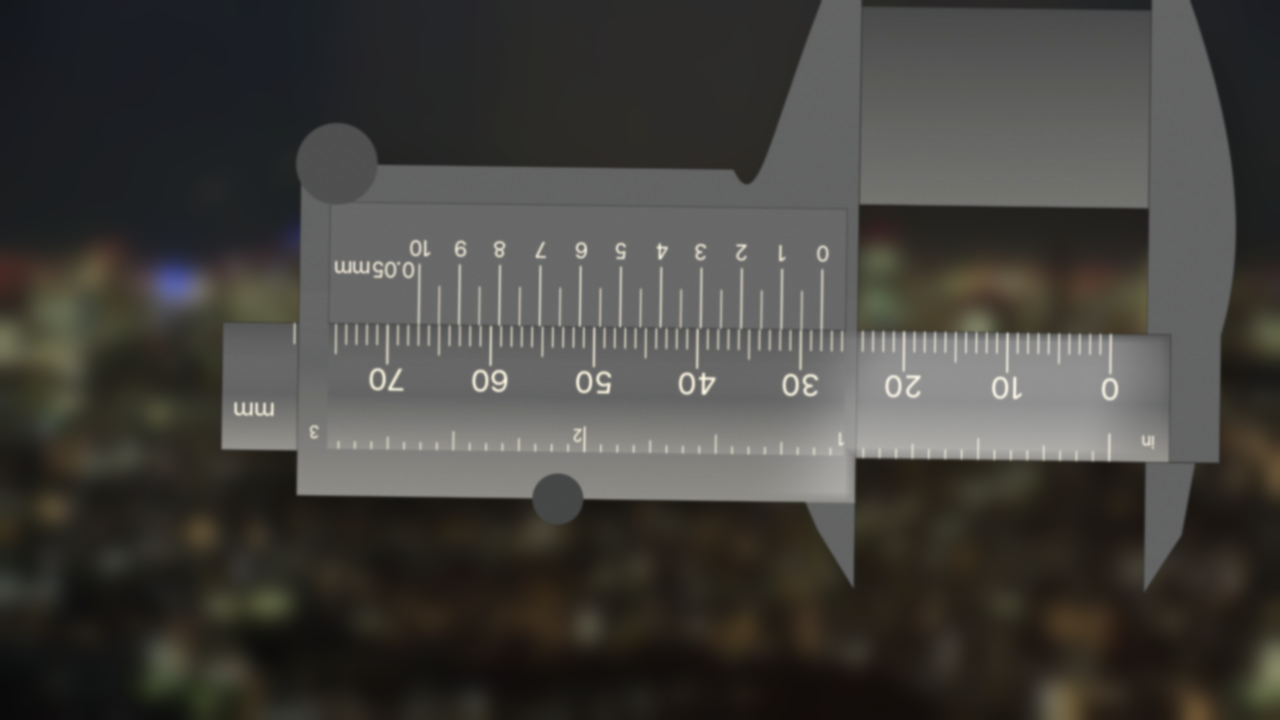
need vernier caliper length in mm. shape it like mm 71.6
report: mm 28.0
